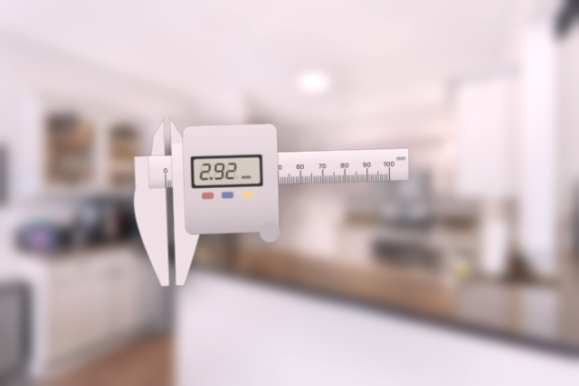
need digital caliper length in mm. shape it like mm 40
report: mm 2.92
